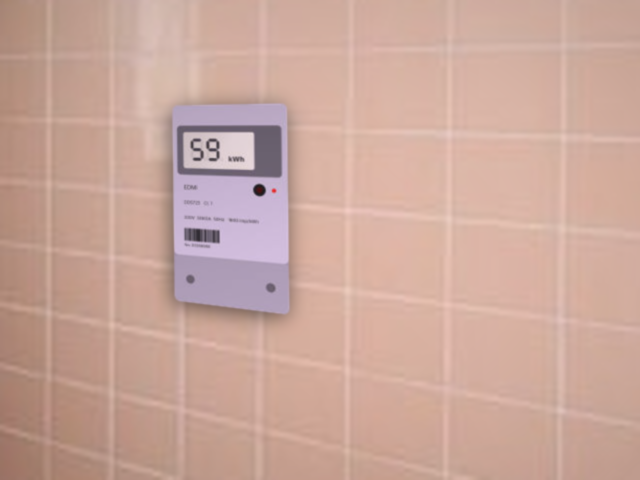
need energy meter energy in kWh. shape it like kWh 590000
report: kWh 59
